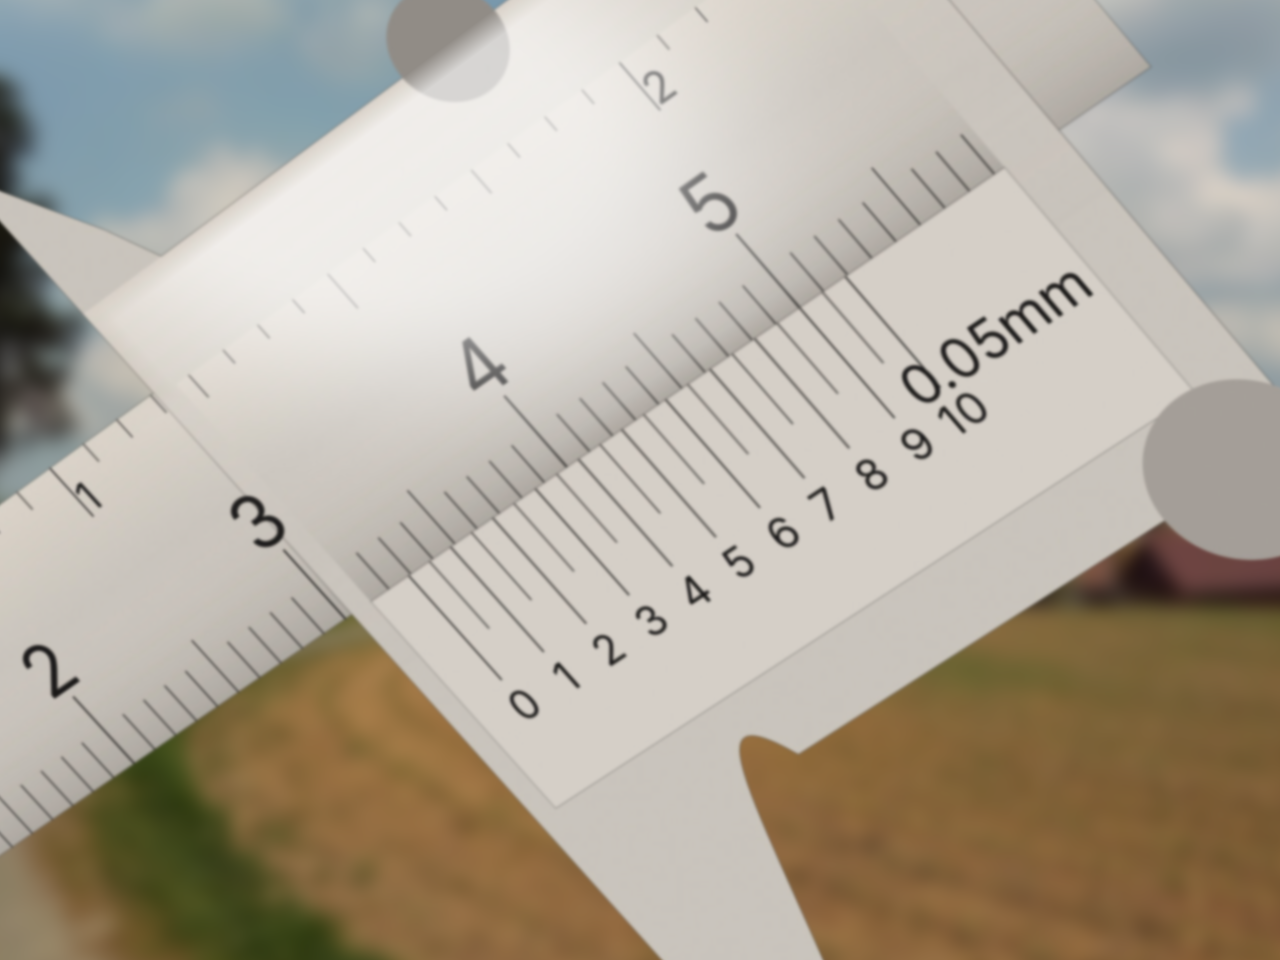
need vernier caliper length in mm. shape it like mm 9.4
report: mm 32.9
